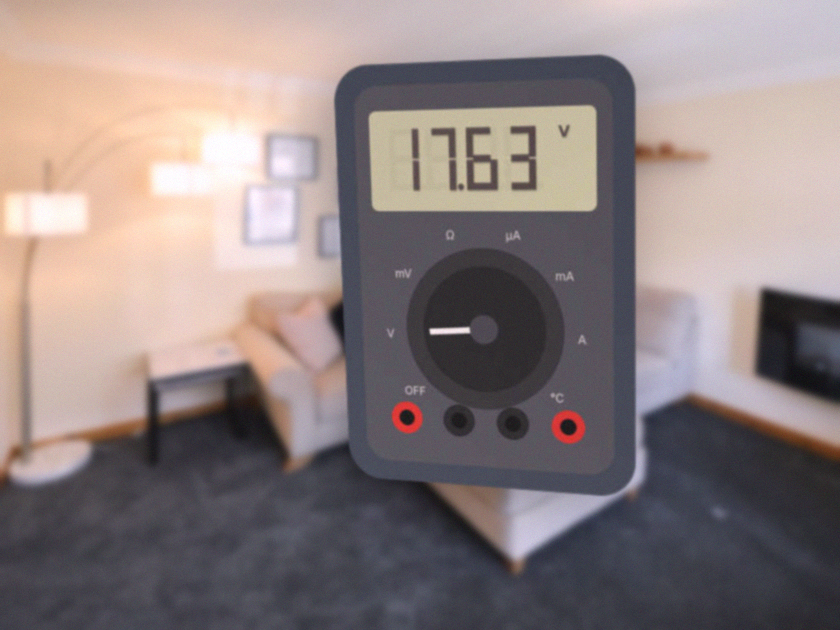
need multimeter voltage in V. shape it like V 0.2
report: V 17.63
